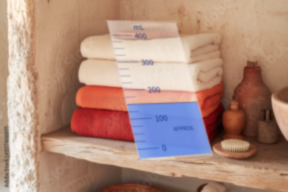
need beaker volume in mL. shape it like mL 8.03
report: mL 150
